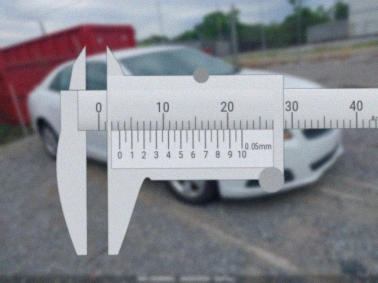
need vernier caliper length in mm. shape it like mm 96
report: mm 3.2
